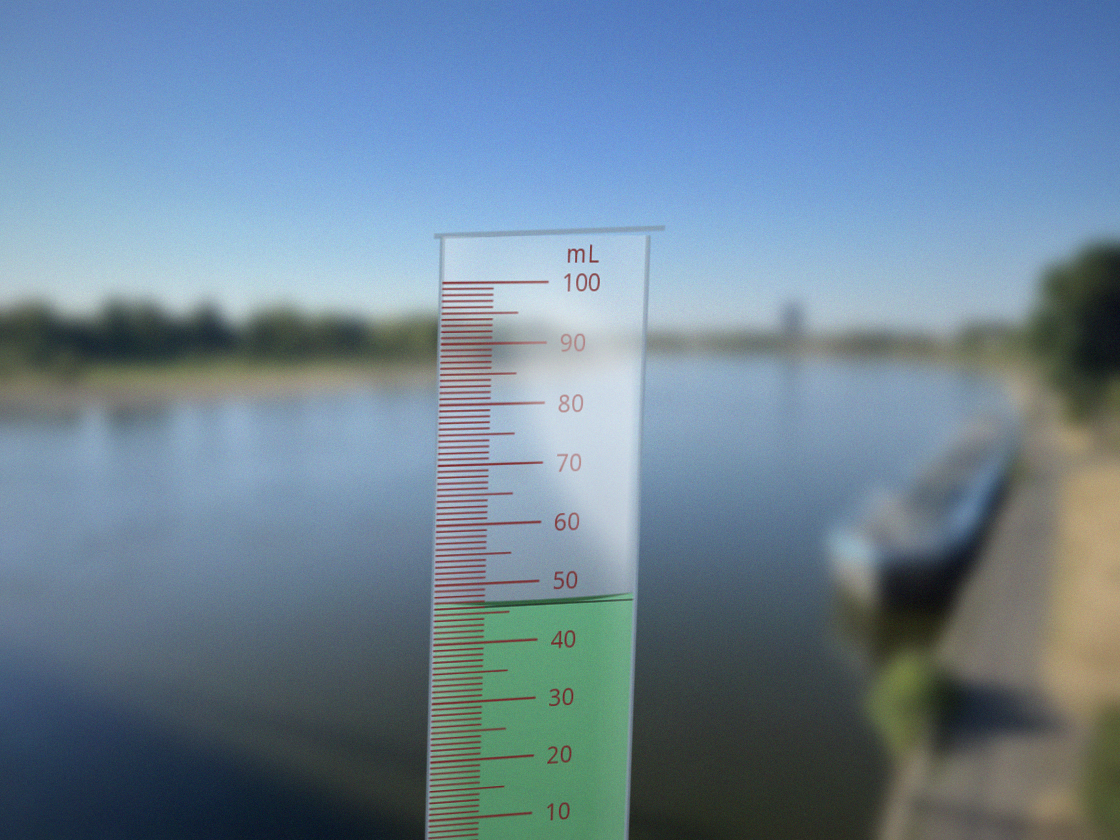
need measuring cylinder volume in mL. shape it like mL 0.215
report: mL 46
